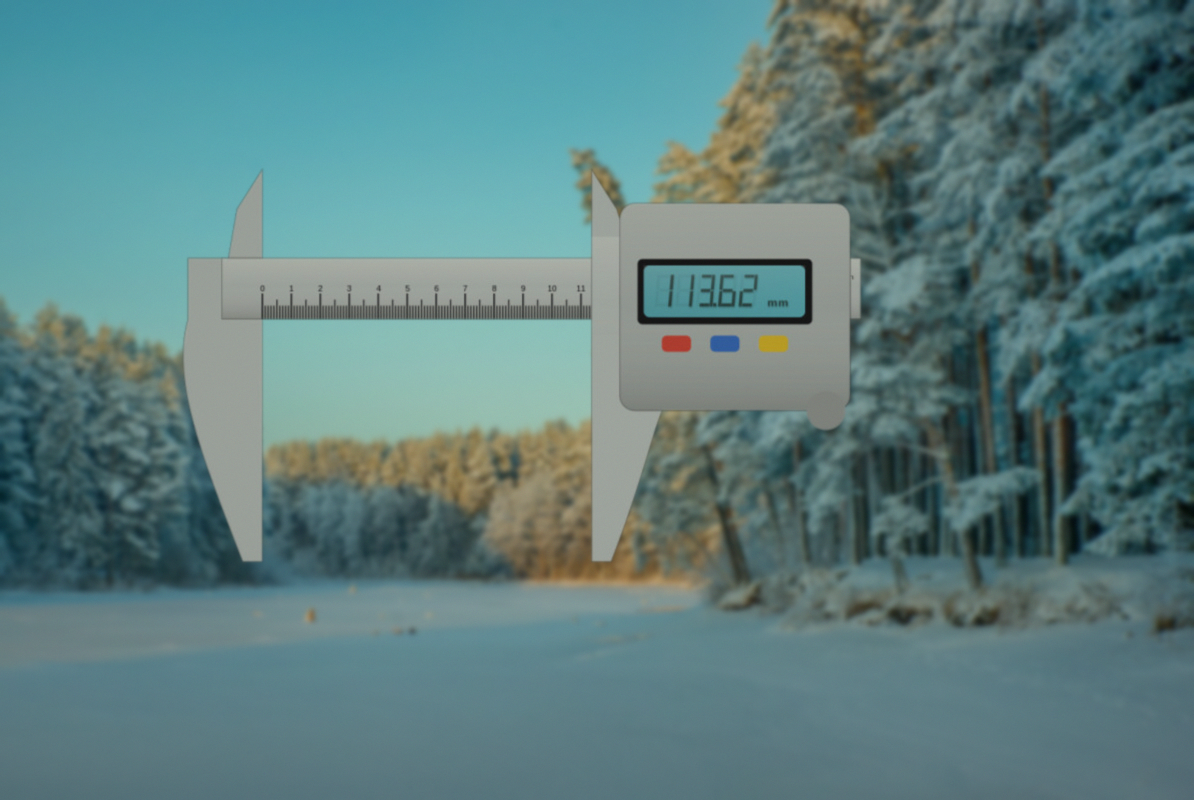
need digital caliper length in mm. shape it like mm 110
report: mm 113.62
